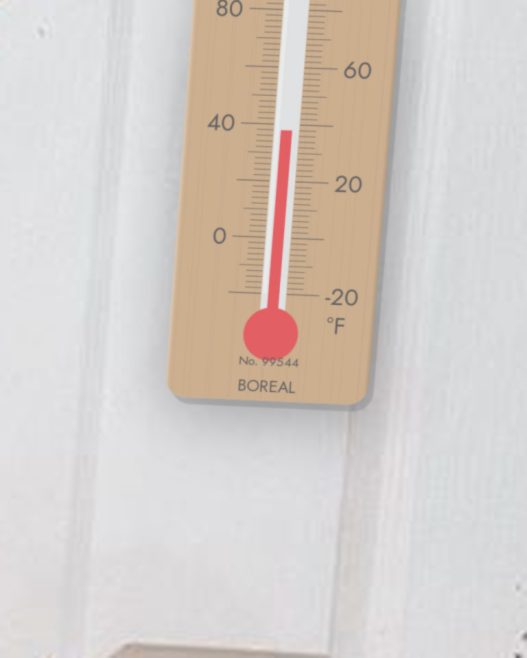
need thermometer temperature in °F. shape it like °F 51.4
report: °F 38
